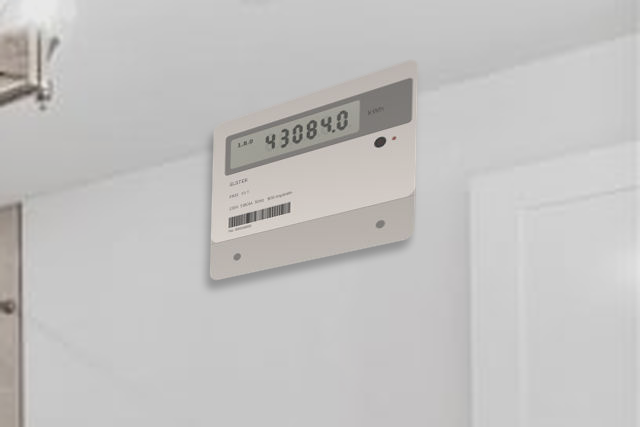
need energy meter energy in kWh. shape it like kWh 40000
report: kWh 43084.0
